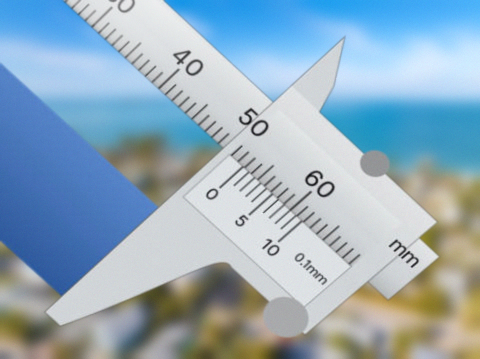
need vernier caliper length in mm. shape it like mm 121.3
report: mm 52.8
